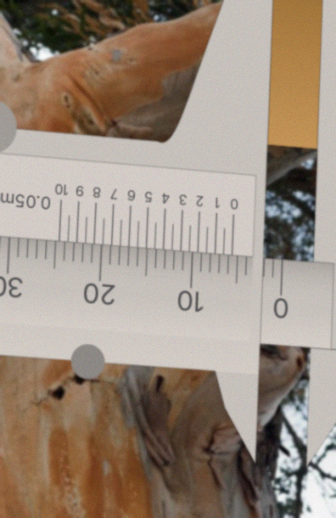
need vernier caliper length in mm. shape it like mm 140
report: mm 5.6
